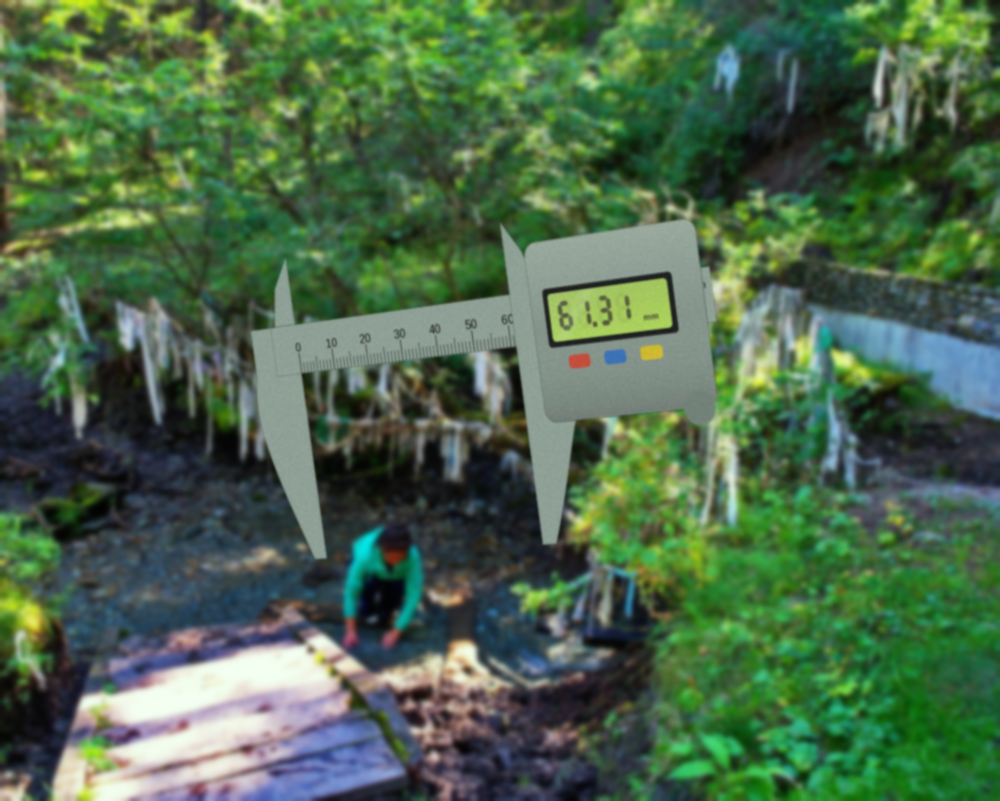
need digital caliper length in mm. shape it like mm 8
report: mm 61.31
